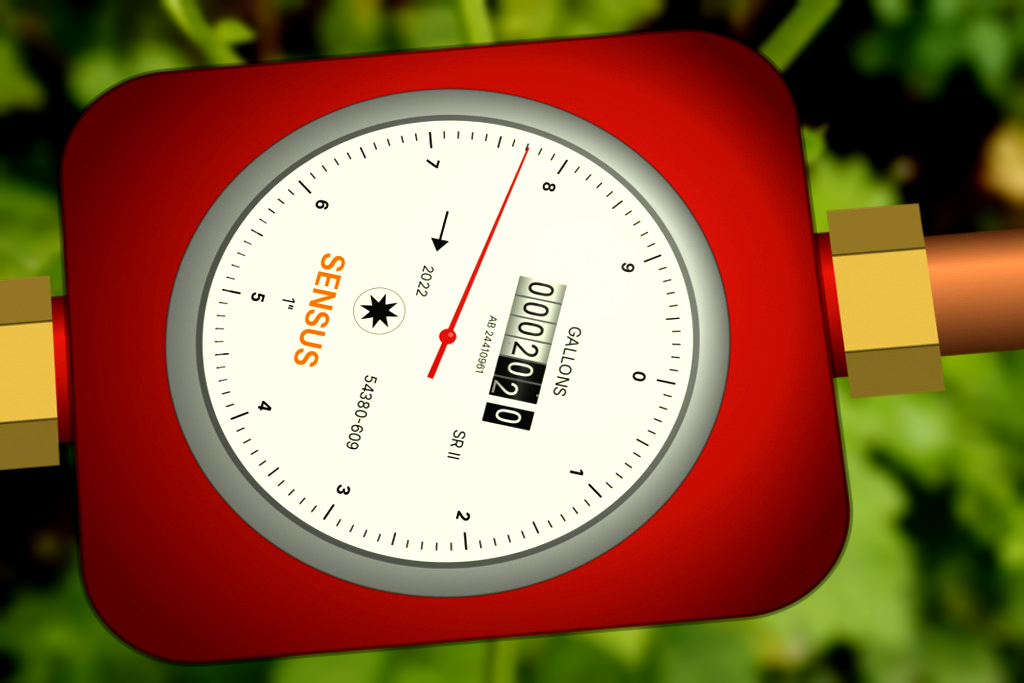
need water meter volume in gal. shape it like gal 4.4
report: gal 2017.7
